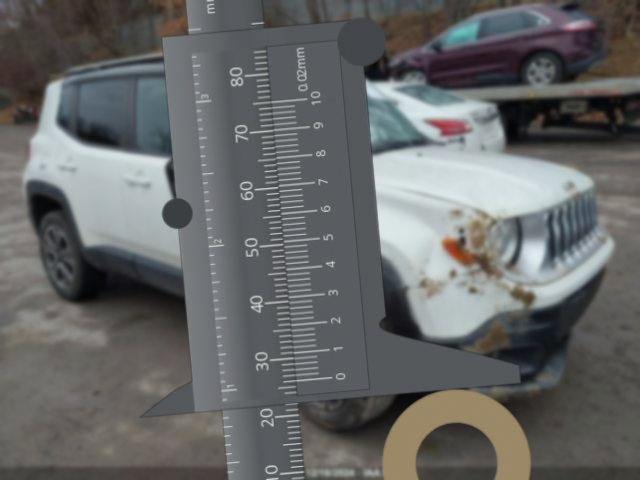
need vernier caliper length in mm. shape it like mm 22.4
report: mm 26.0
